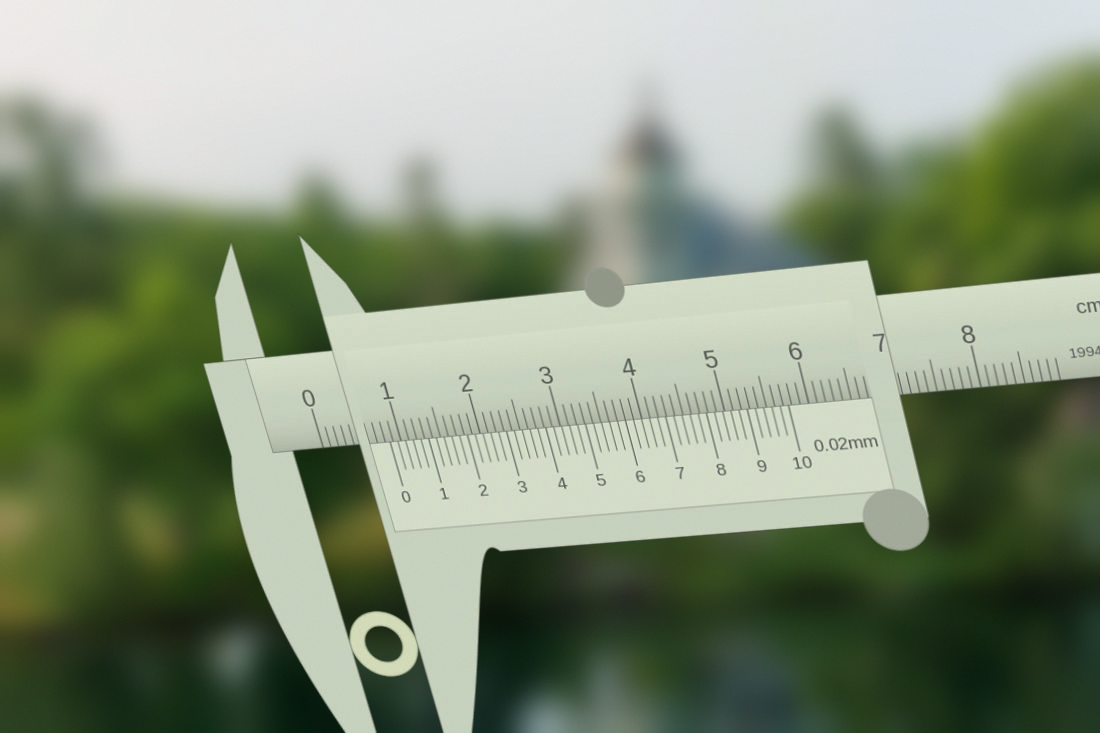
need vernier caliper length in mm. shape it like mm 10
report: mm 8.6
